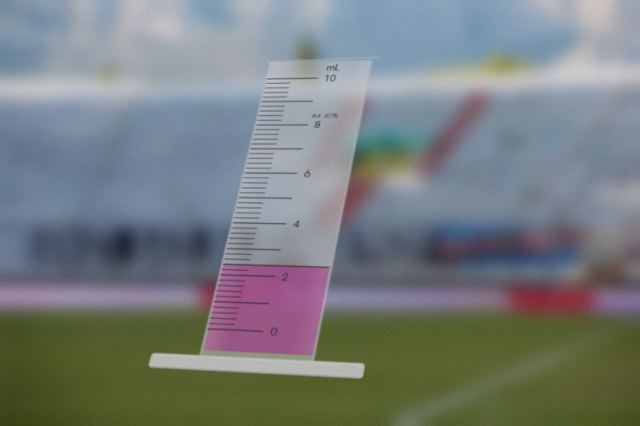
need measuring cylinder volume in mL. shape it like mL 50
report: mL 2.4
